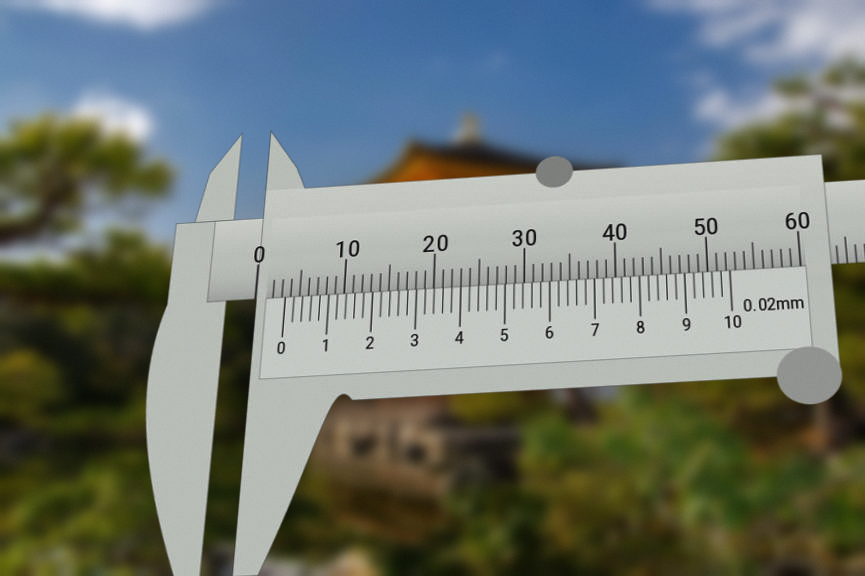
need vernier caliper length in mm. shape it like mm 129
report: mm 3.4
